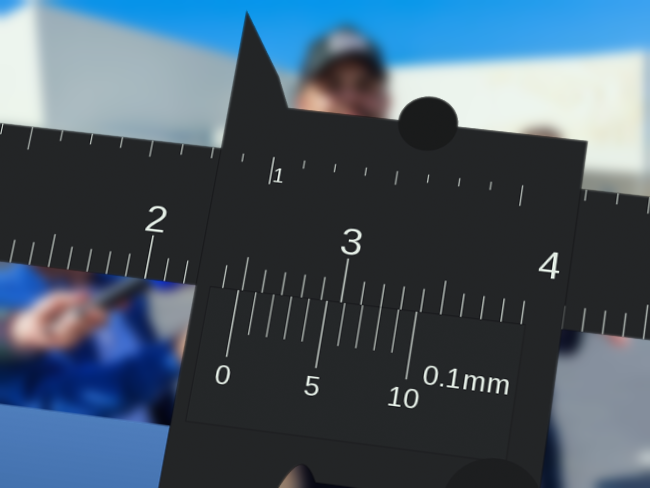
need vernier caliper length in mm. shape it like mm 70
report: mm 24.8
